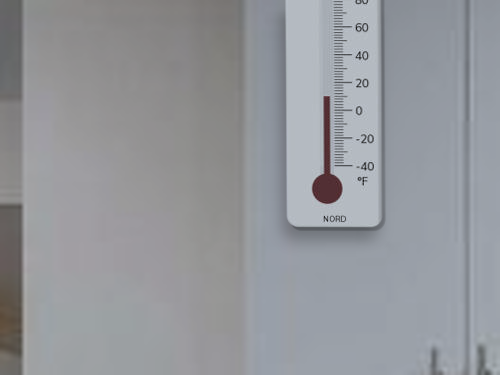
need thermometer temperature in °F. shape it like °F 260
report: °F 10
